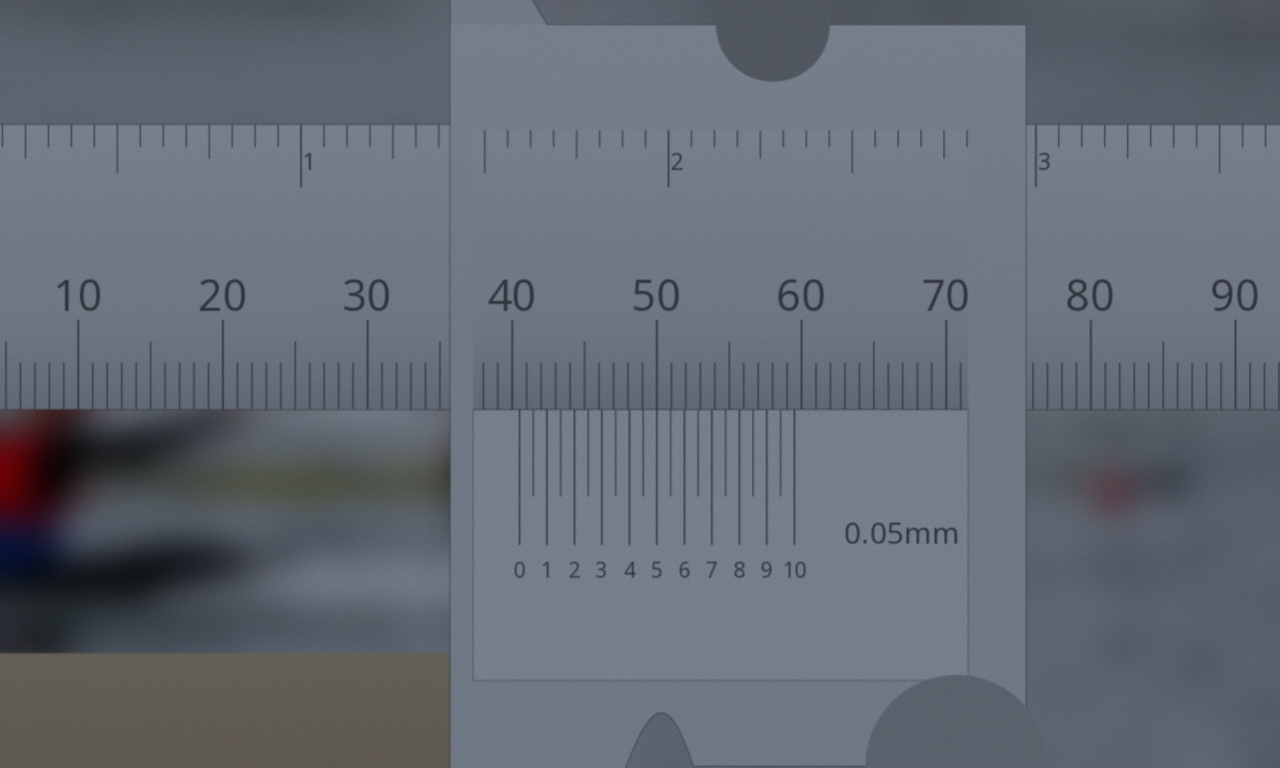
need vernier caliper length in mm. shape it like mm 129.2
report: mm 40.5
